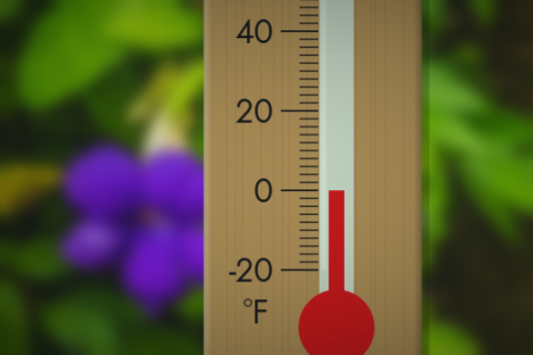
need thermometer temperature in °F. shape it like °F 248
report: °F 0
